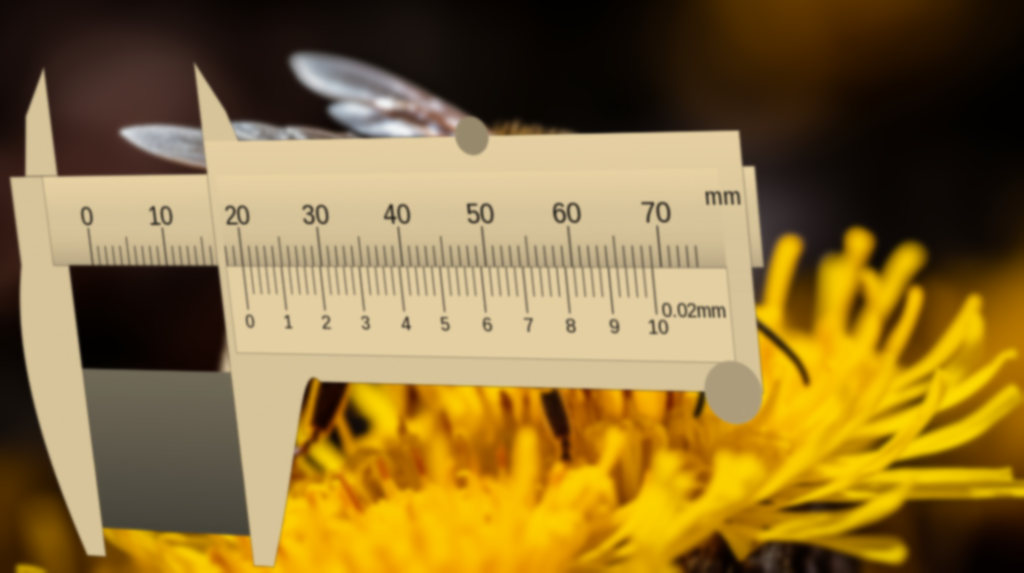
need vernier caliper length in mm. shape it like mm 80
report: mm 20.0
